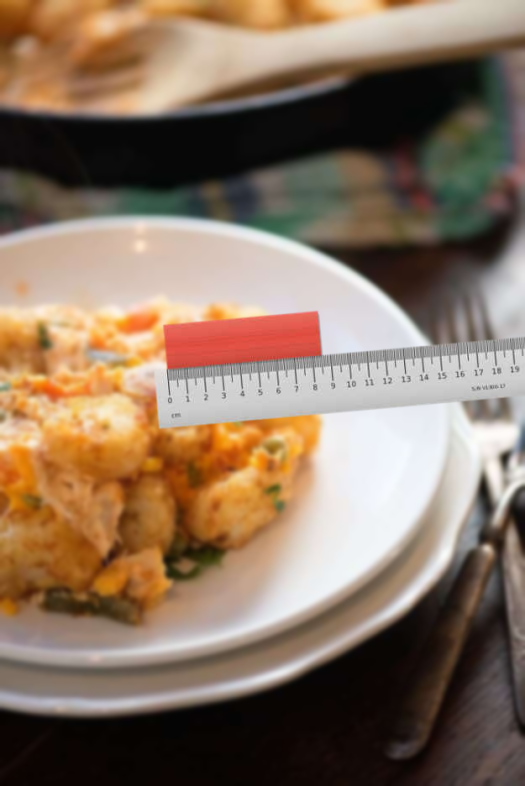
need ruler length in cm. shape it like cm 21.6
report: cm 8.5
